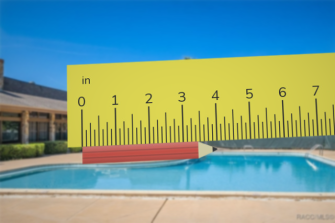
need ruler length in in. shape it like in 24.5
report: in 4
